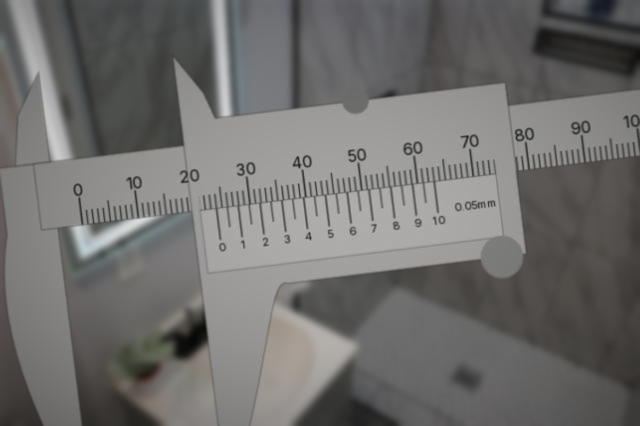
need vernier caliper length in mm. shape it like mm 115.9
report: mm 24.0
